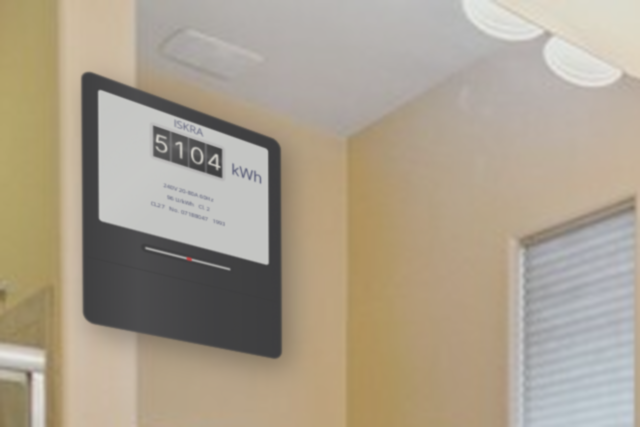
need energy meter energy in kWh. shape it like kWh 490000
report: kWh 5104
